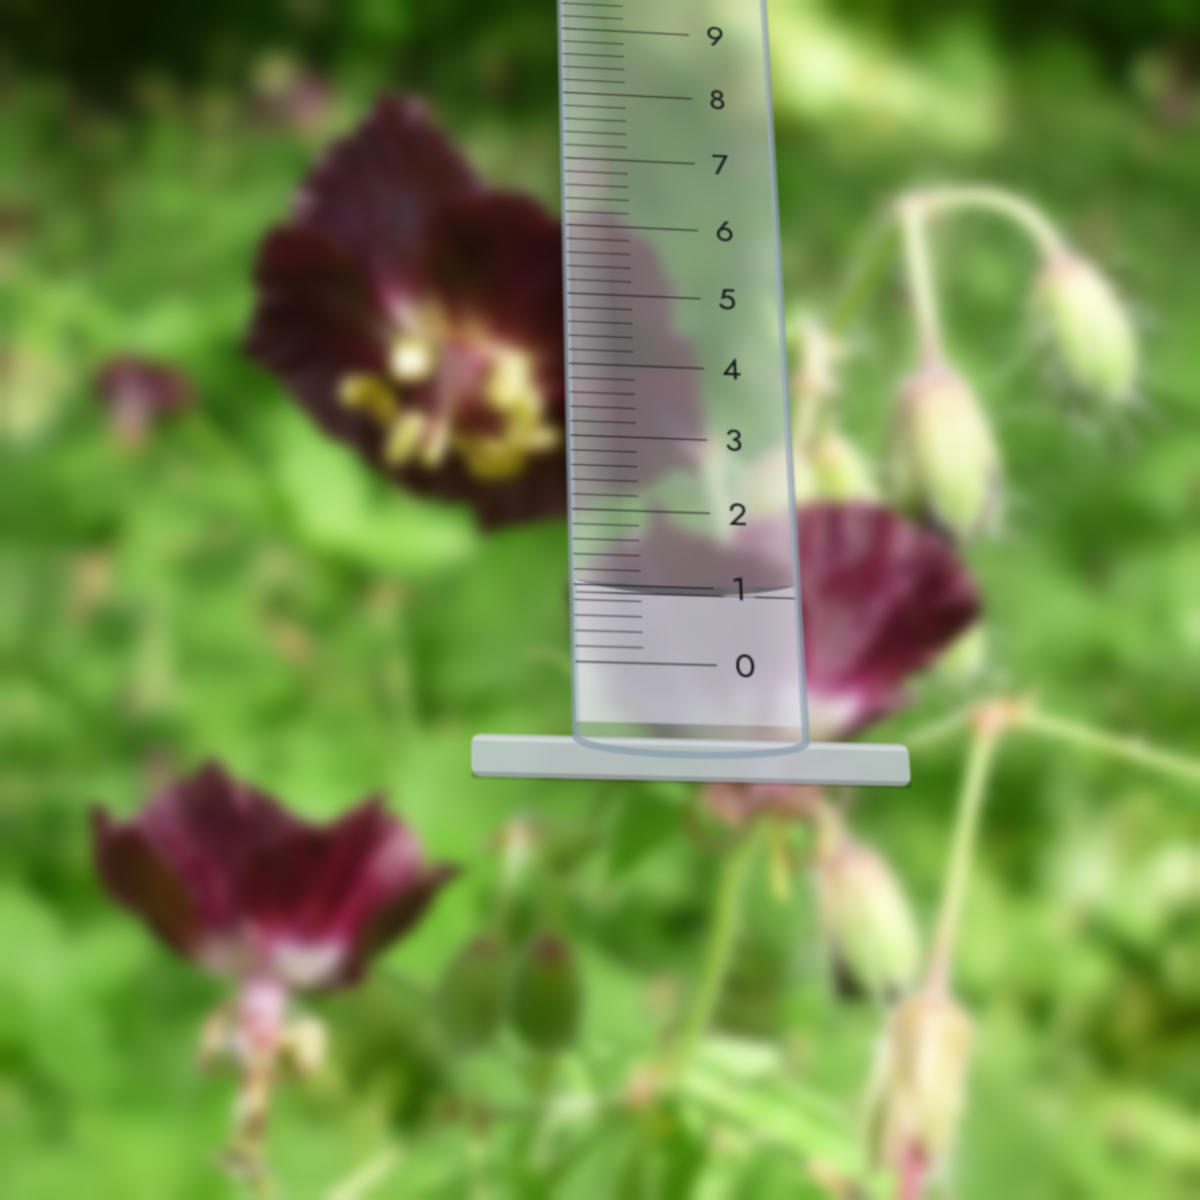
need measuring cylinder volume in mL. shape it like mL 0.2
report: mL 0.9
